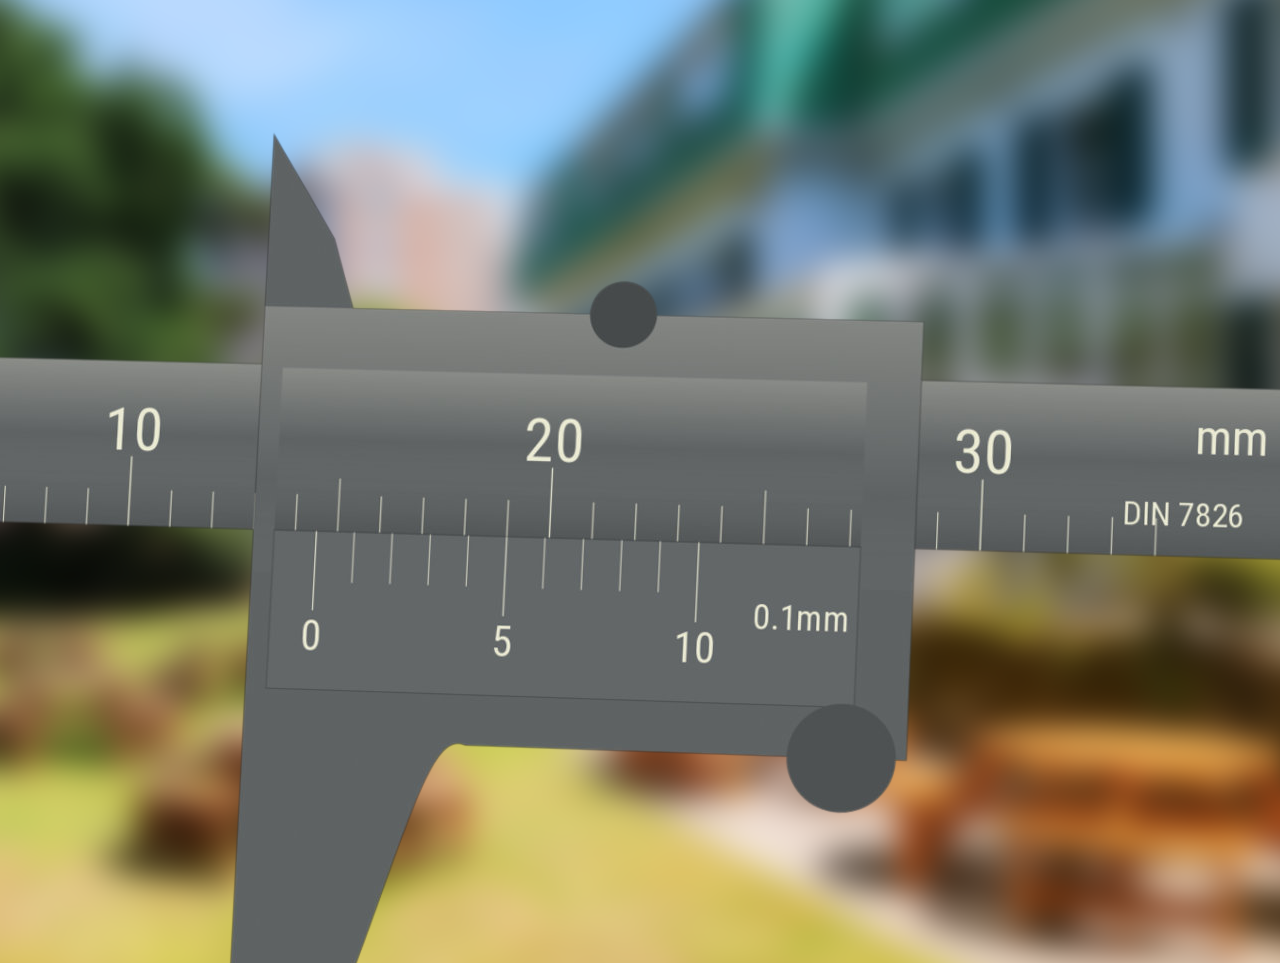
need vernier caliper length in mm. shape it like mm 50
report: mm 14.5
